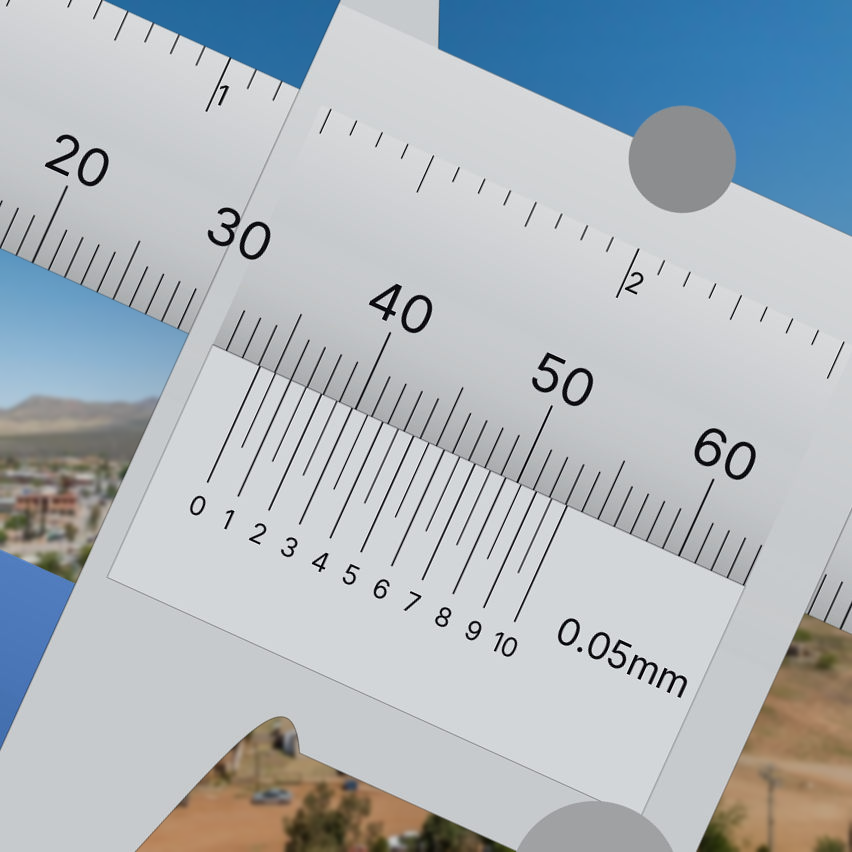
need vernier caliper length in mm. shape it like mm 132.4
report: mm 34.1
